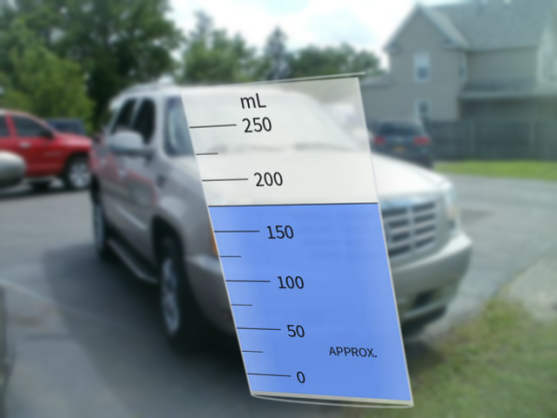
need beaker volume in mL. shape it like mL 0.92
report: mL 175
